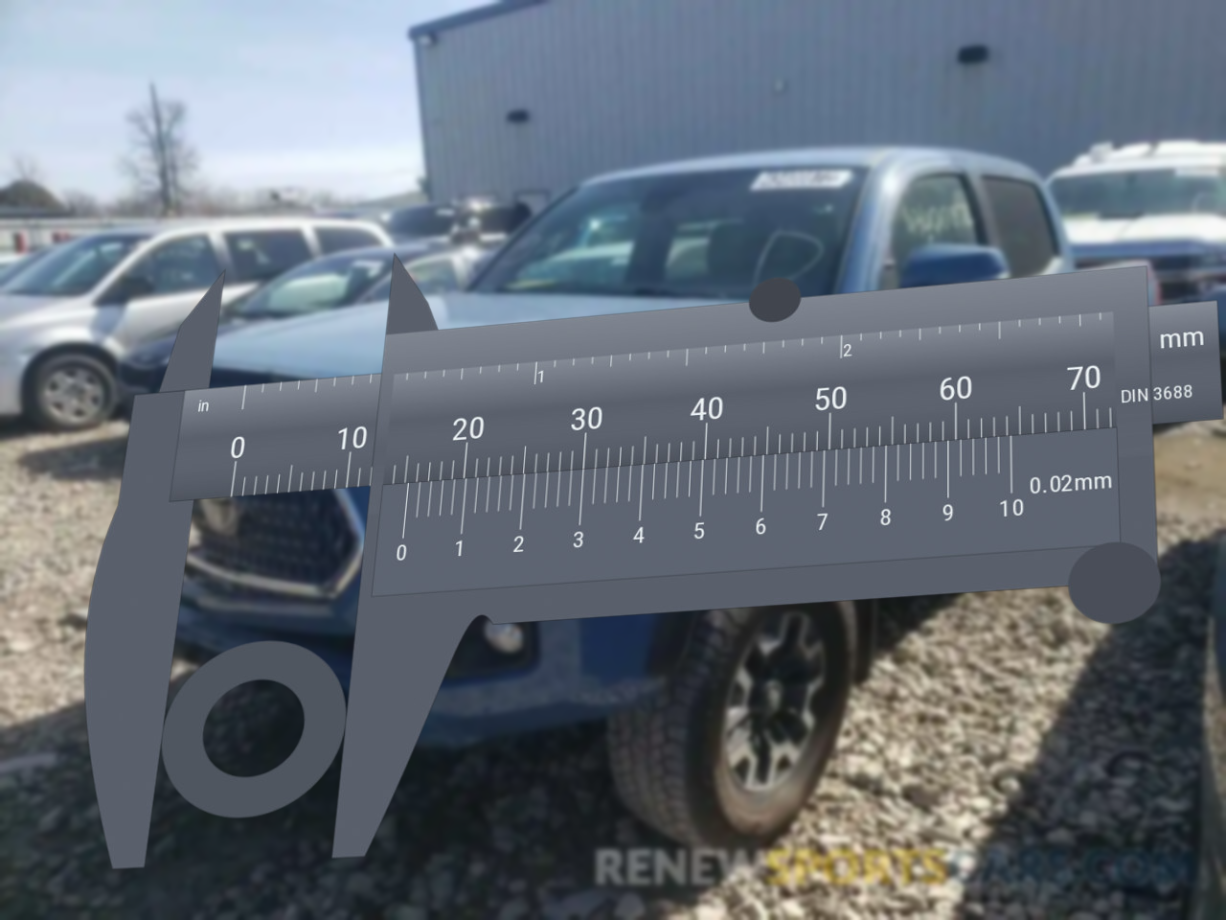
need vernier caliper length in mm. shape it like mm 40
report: mm 15.3
